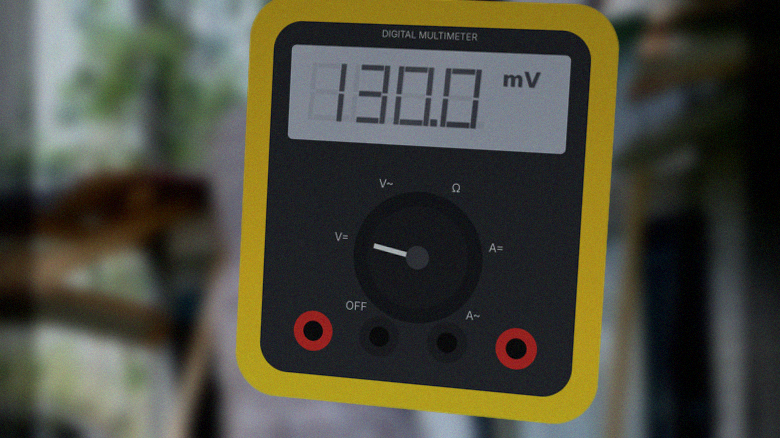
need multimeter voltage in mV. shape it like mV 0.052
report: mV 130.0
